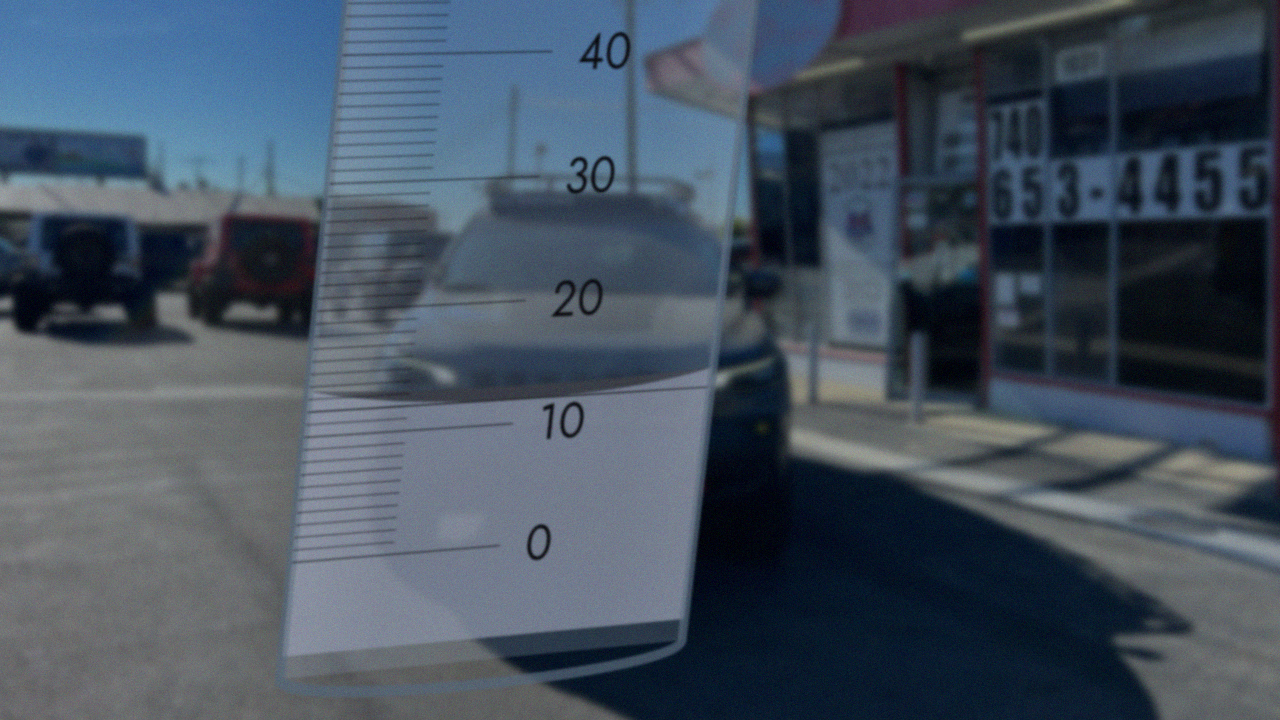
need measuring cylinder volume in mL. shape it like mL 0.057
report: mL 12
